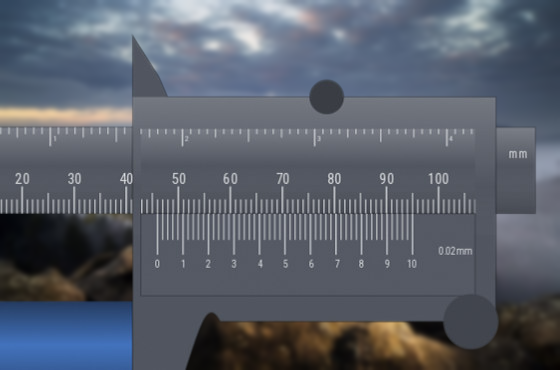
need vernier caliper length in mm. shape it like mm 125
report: mm 46.0
